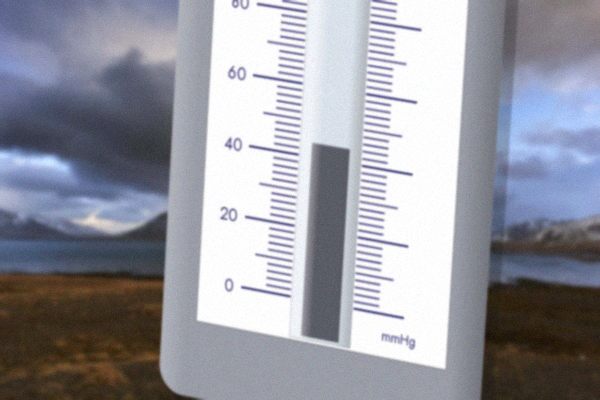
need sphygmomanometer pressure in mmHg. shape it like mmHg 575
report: mmHg 44
